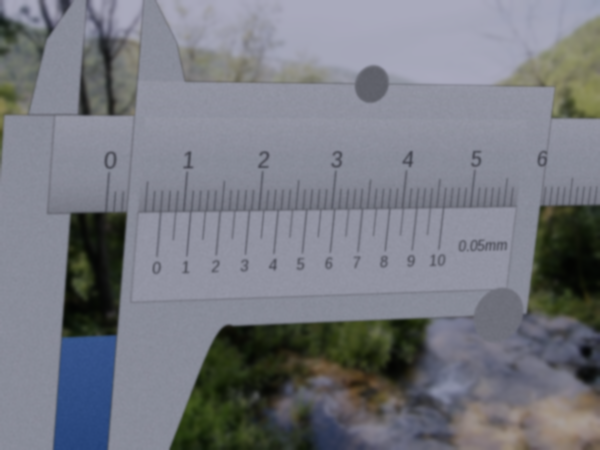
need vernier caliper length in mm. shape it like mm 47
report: mm 7.0
